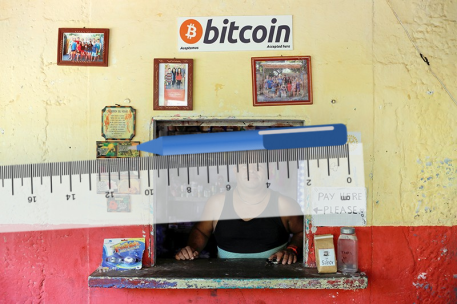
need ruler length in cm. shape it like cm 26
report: cm 11
